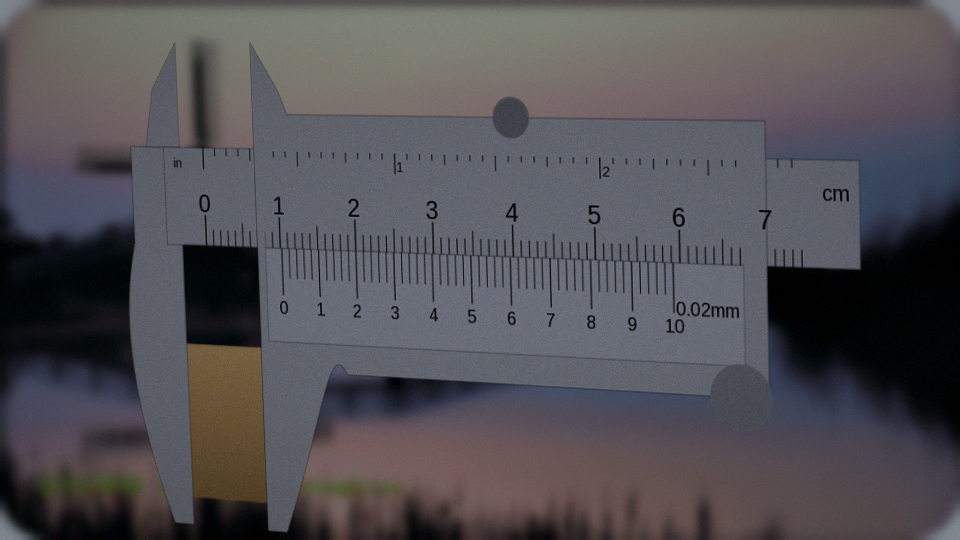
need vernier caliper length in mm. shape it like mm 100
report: mm 10.2
